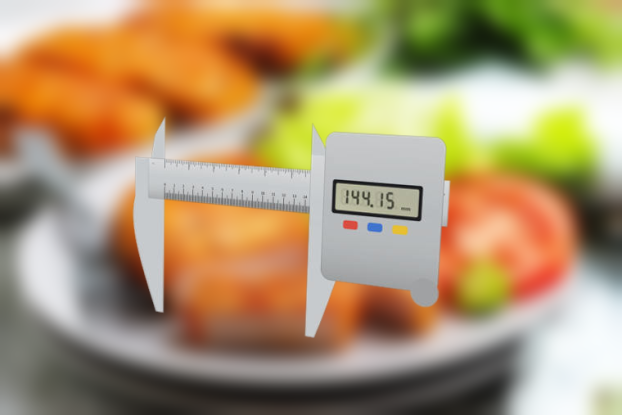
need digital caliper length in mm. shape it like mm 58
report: mm 144.15
